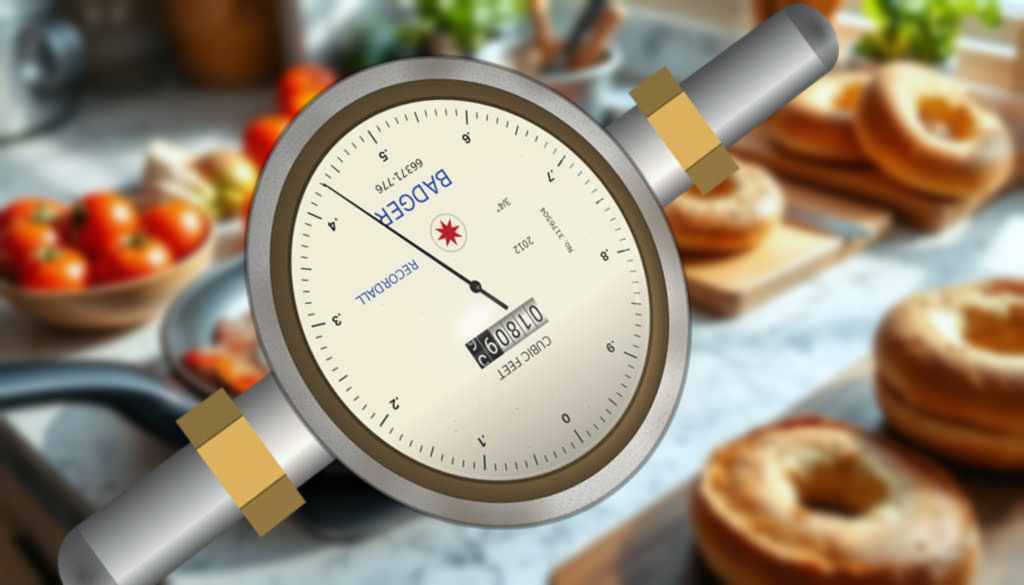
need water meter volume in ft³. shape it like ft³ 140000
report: ft³ 18095.43
